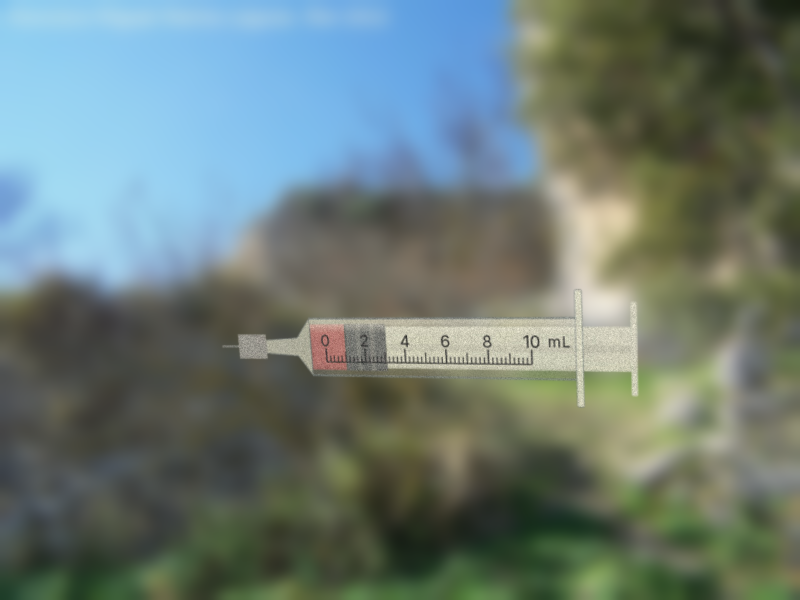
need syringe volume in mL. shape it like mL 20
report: mL 1
